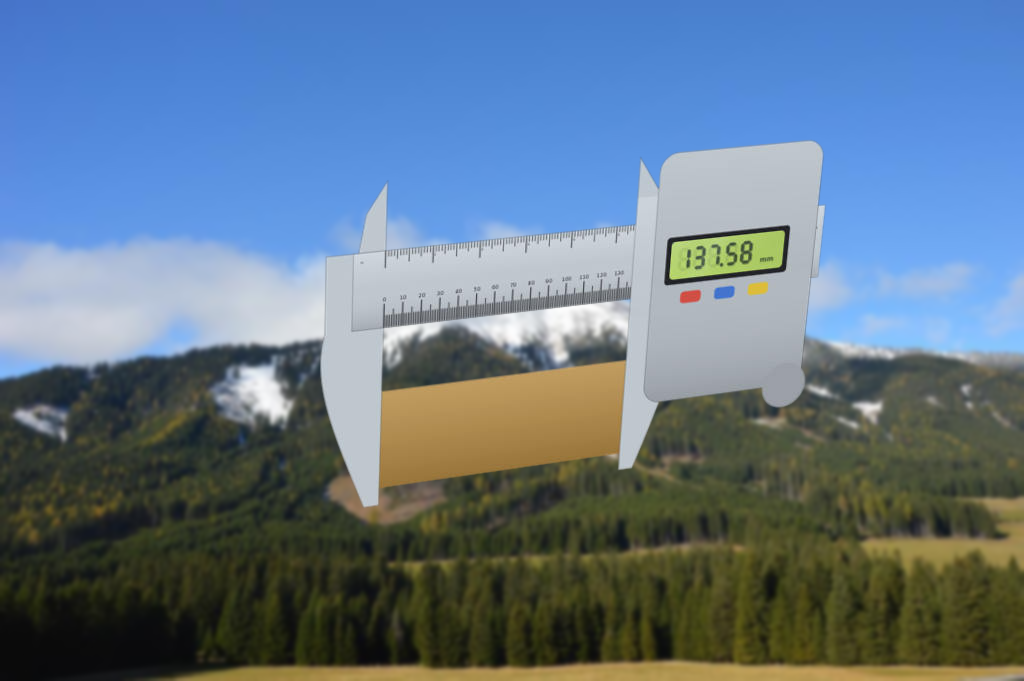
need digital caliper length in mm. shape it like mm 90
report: mm 137.58
